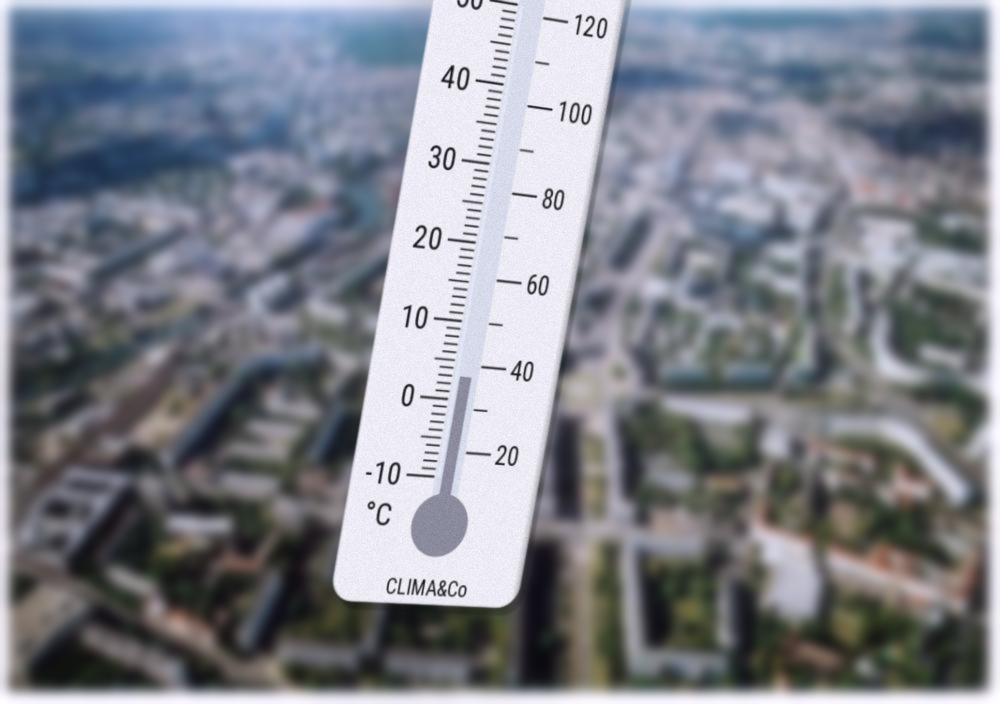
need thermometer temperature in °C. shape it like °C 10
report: °C 3
